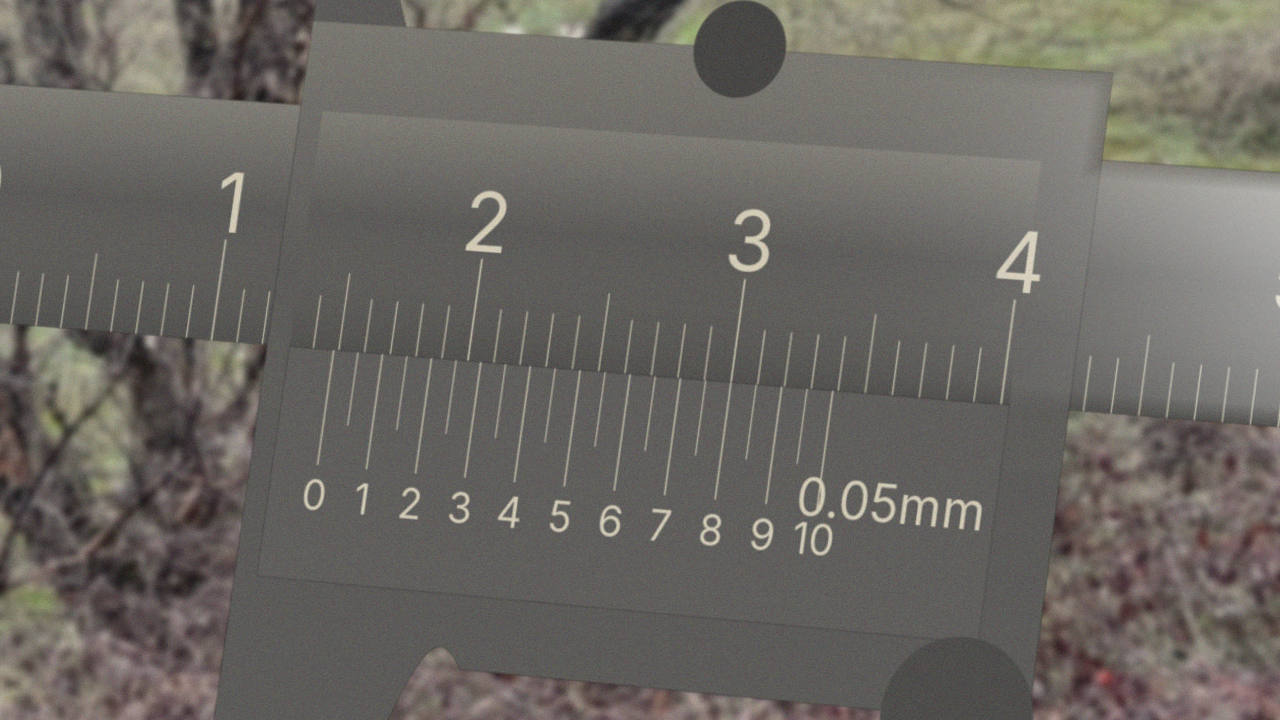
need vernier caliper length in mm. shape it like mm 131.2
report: mm 14.8
